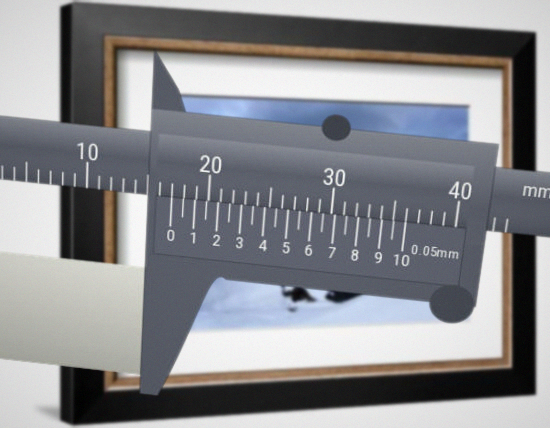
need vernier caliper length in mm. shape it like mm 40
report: mm 17.0
